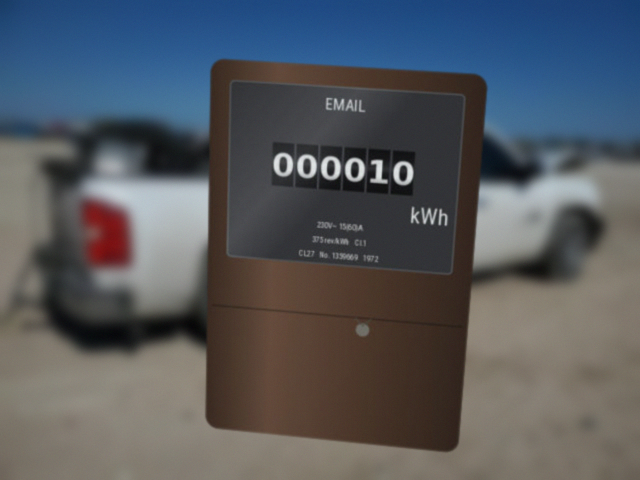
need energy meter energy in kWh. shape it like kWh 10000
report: kWh 10
